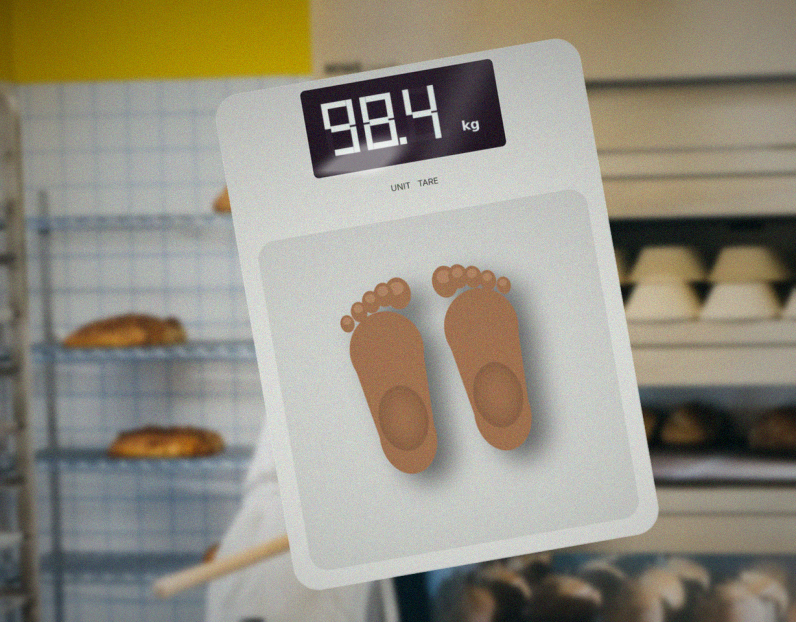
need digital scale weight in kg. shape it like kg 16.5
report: kg 98.4
